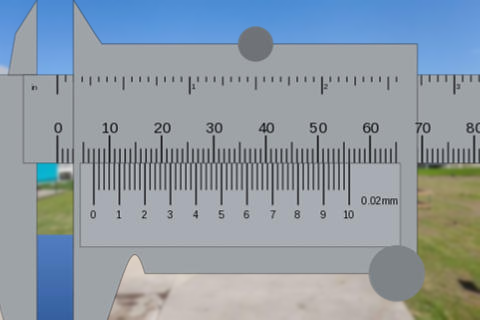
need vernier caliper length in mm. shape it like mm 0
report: mm 7.0
